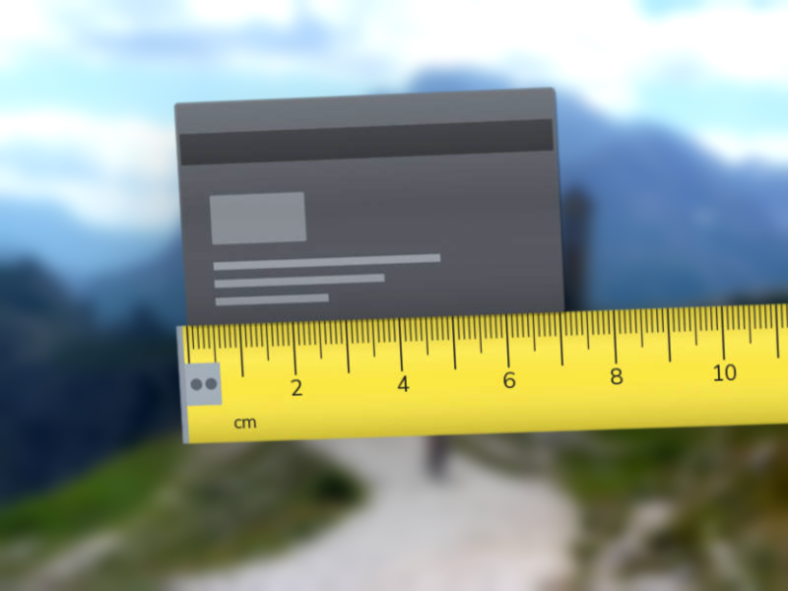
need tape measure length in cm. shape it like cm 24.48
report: cm 7.1
